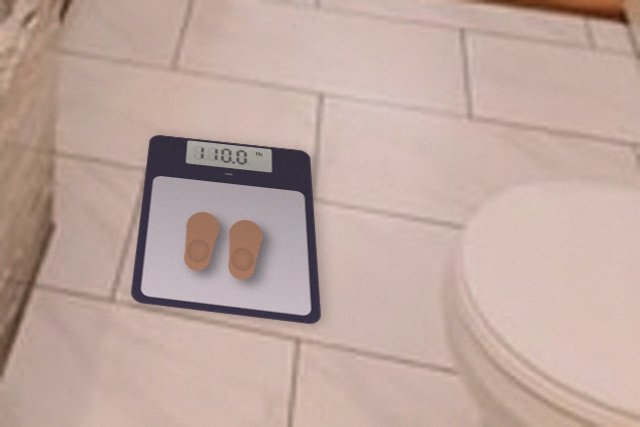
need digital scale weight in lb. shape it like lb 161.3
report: lb 110.0
